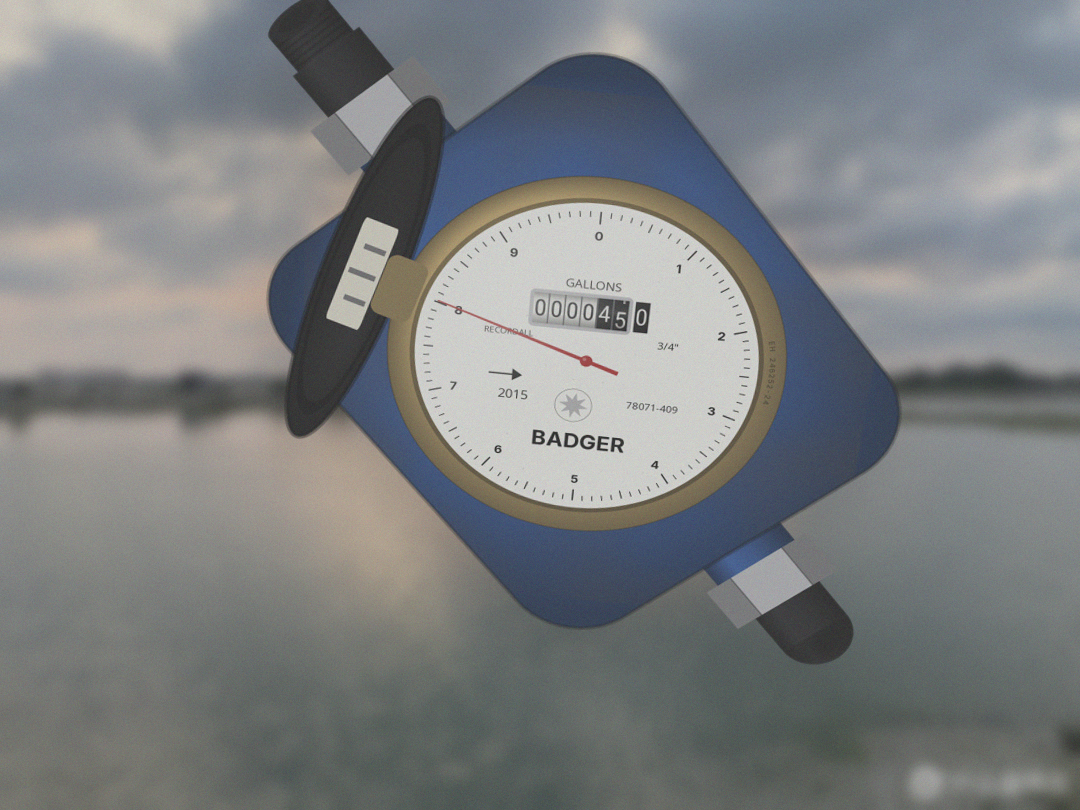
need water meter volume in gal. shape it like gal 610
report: gal 448.0
